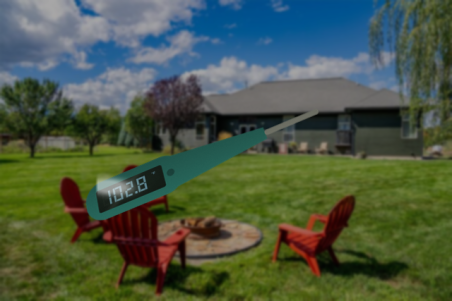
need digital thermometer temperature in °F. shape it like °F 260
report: °F 102.8
